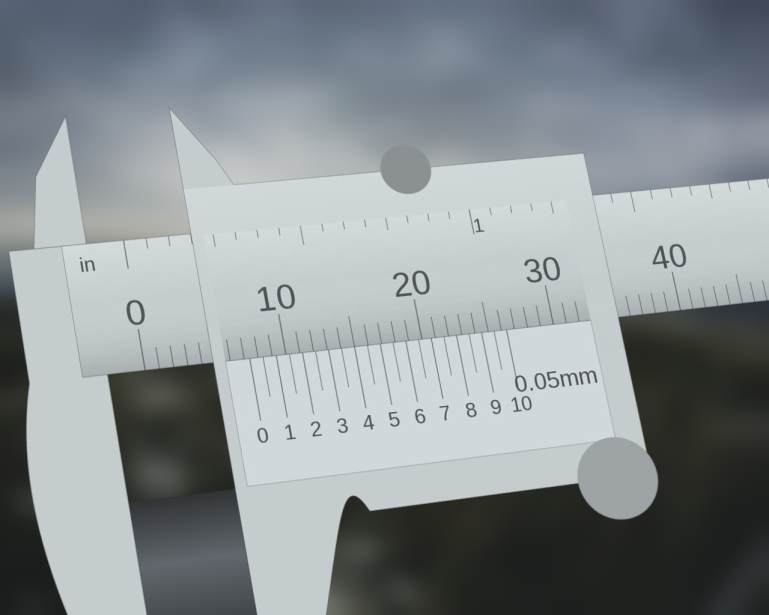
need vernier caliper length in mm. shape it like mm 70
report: mm 7.4
